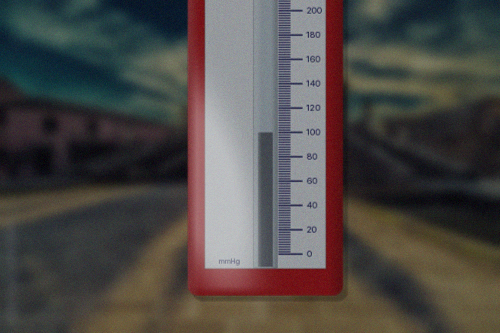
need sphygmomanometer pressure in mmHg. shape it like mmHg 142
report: mmHg 100
